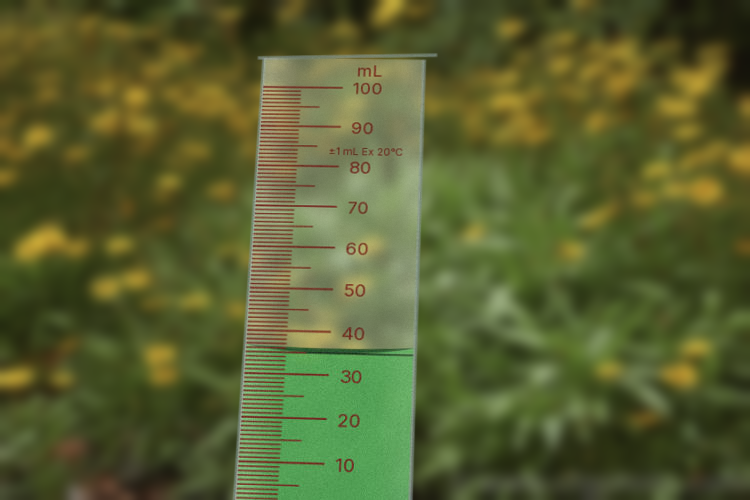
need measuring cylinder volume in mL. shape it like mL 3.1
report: mL 35
